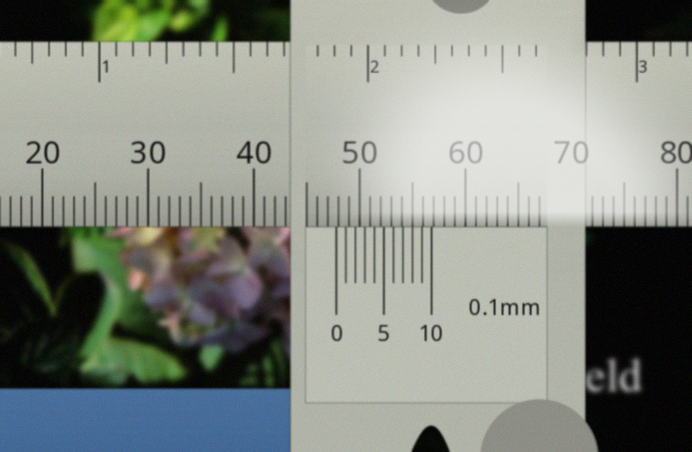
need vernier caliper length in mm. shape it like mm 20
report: mm 47.8
